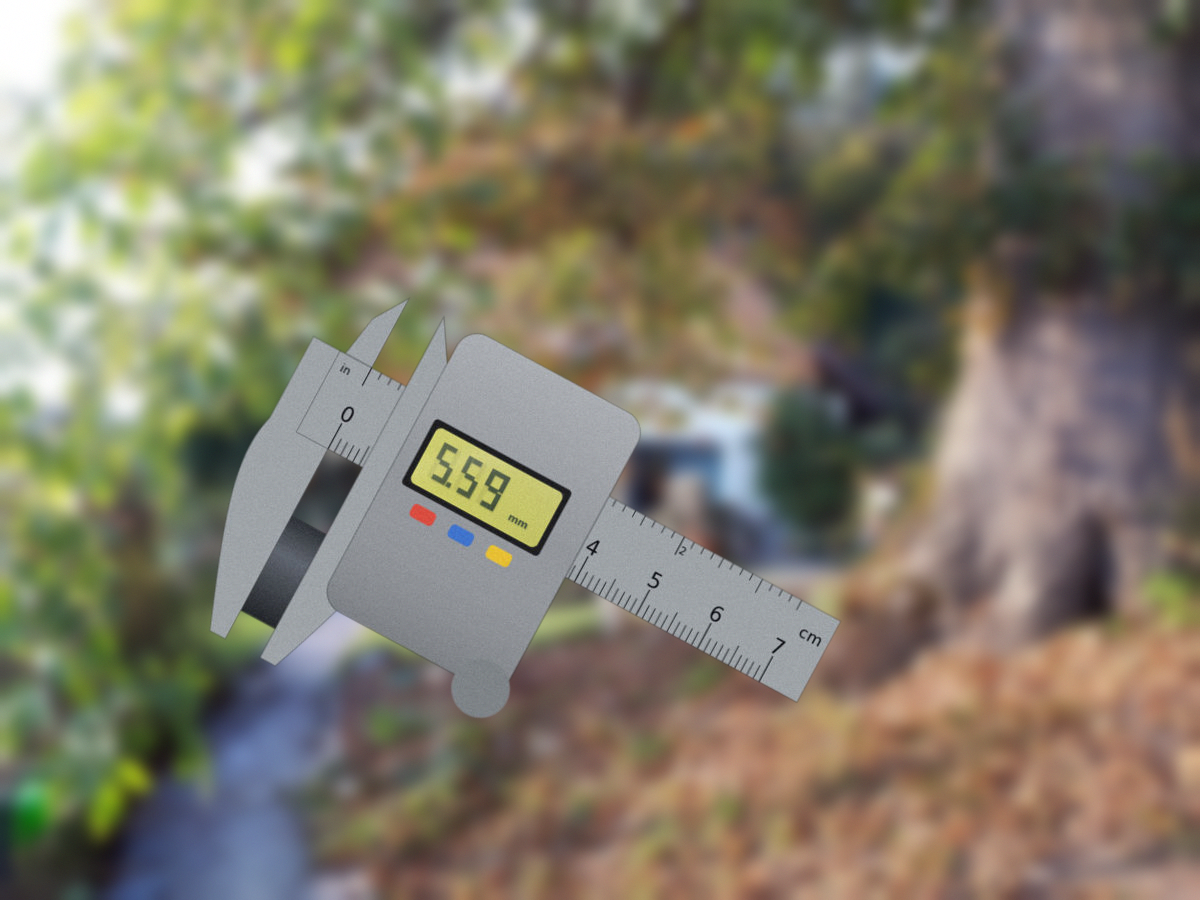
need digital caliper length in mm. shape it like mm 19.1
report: mm 5.59
